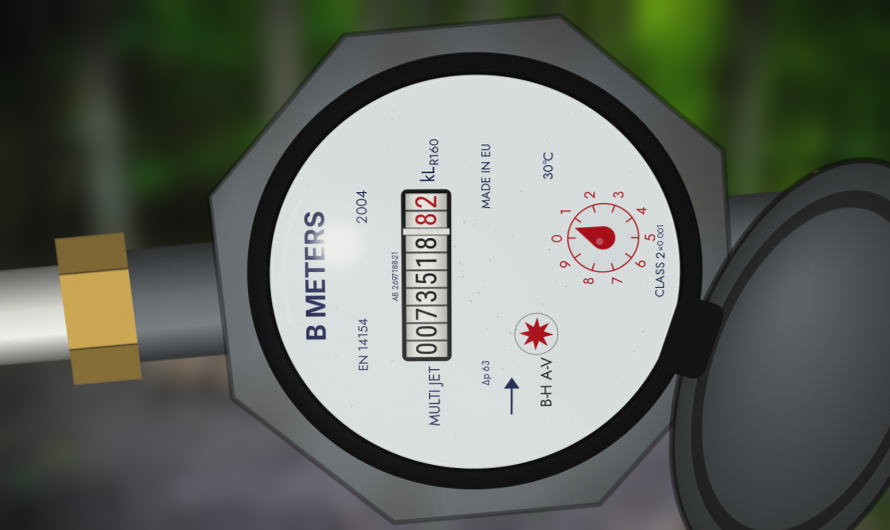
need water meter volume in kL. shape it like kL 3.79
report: kL 73518.820
